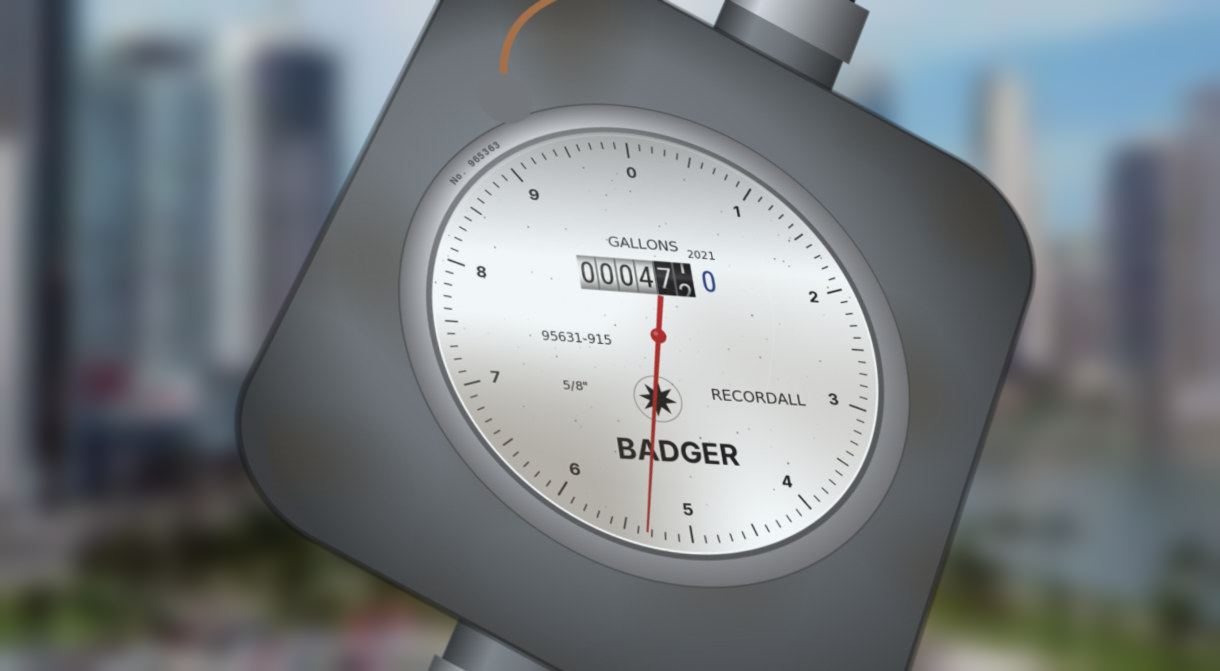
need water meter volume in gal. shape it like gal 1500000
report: gal 4715.3
